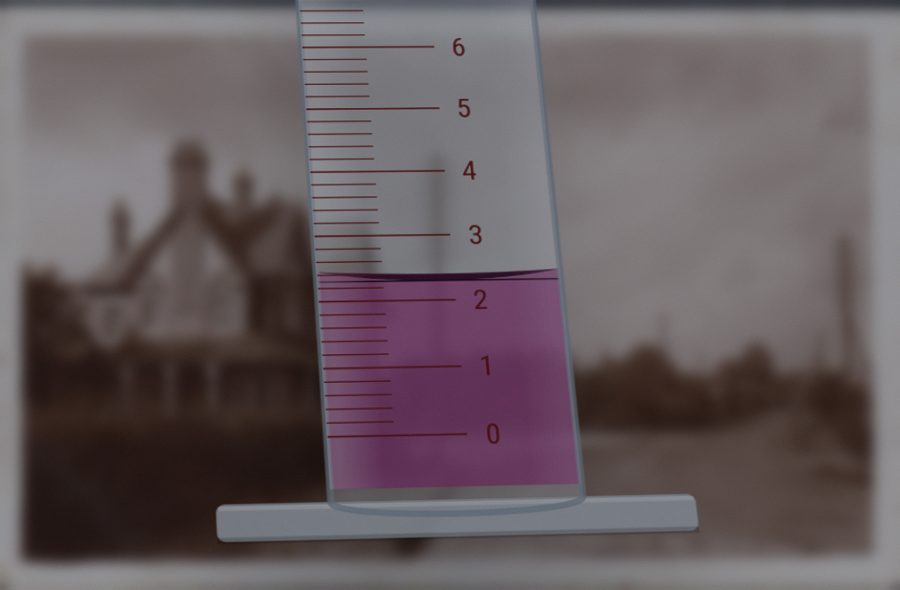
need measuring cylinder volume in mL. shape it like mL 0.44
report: mL 2.3
